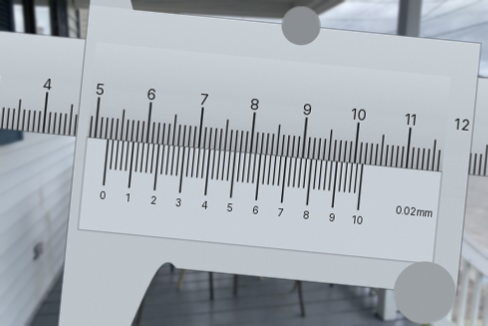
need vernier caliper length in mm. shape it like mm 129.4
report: mm 52.5
